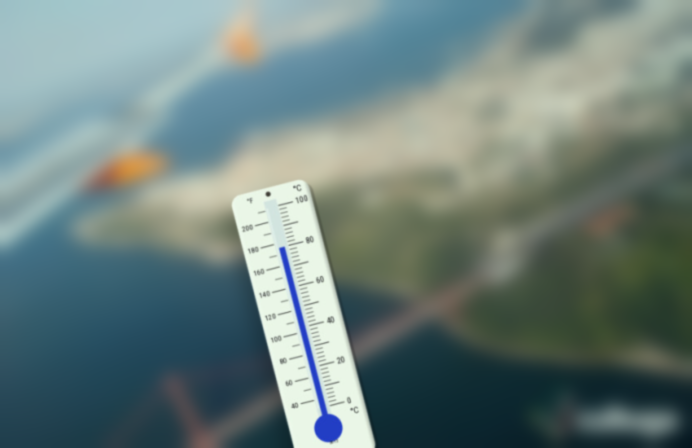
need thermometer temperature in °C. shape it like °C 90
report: °C 80
